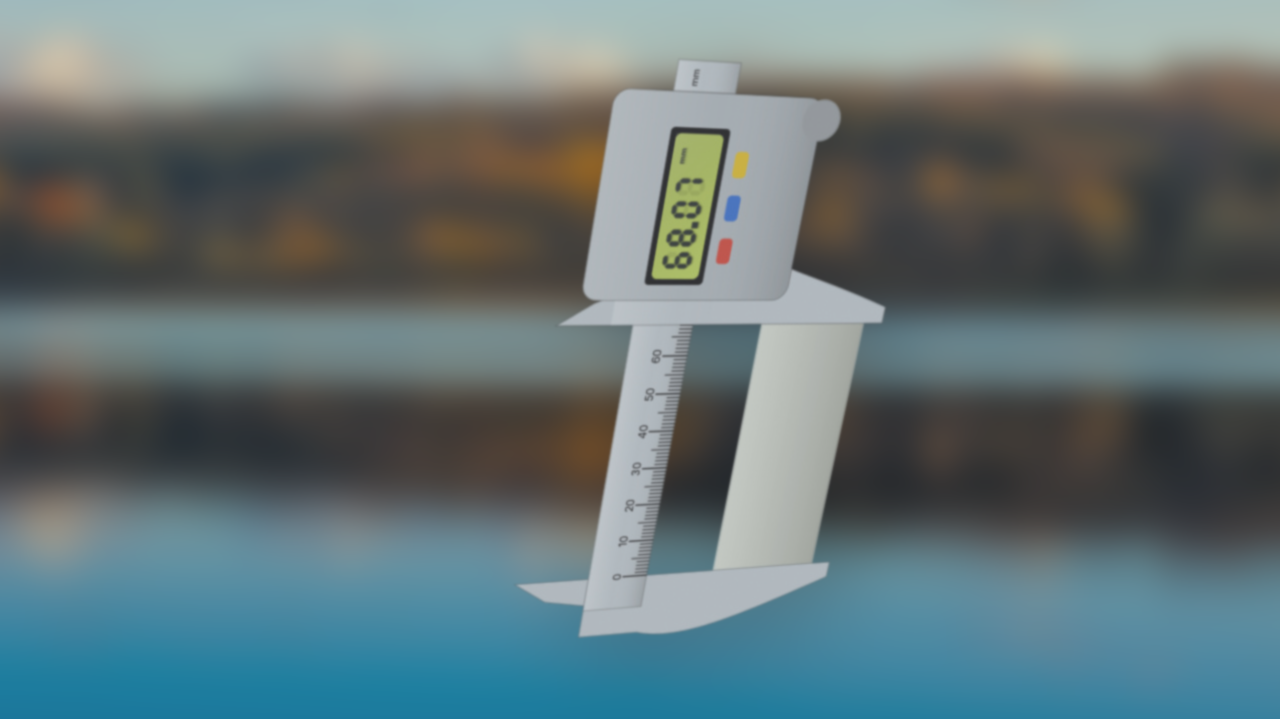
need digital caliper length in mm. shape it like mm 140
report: mm 68.07
